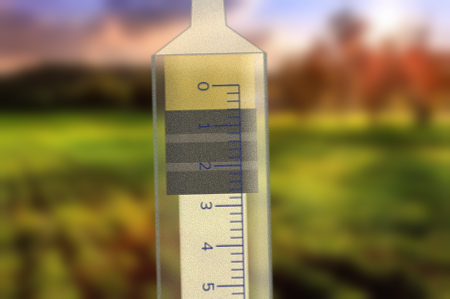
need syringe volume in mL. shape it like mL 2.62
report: mL 0.6
